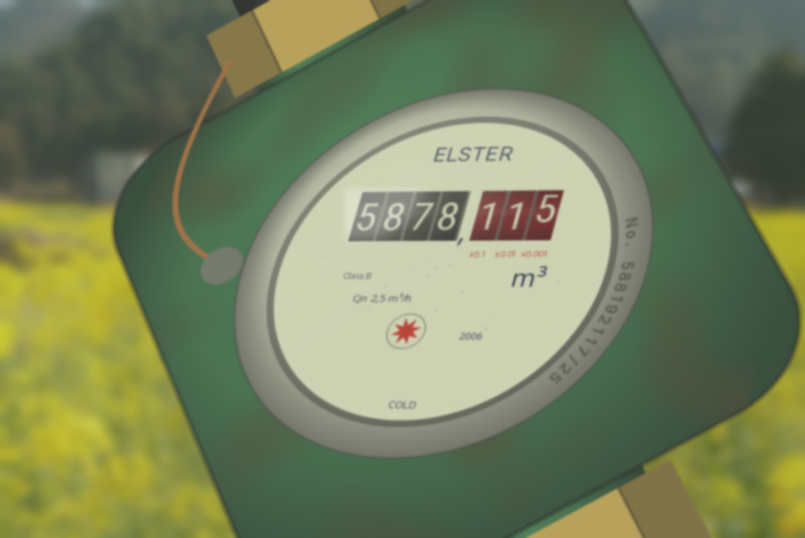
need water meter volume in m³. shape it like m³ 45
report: m³ 5878.115
